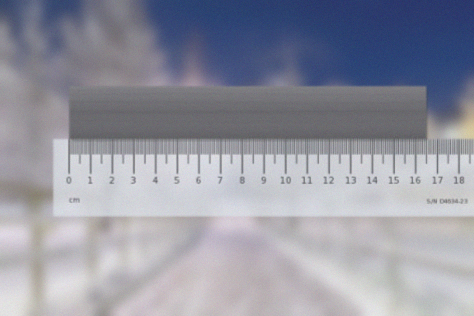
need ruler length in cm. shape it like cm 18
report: cm 16.5
